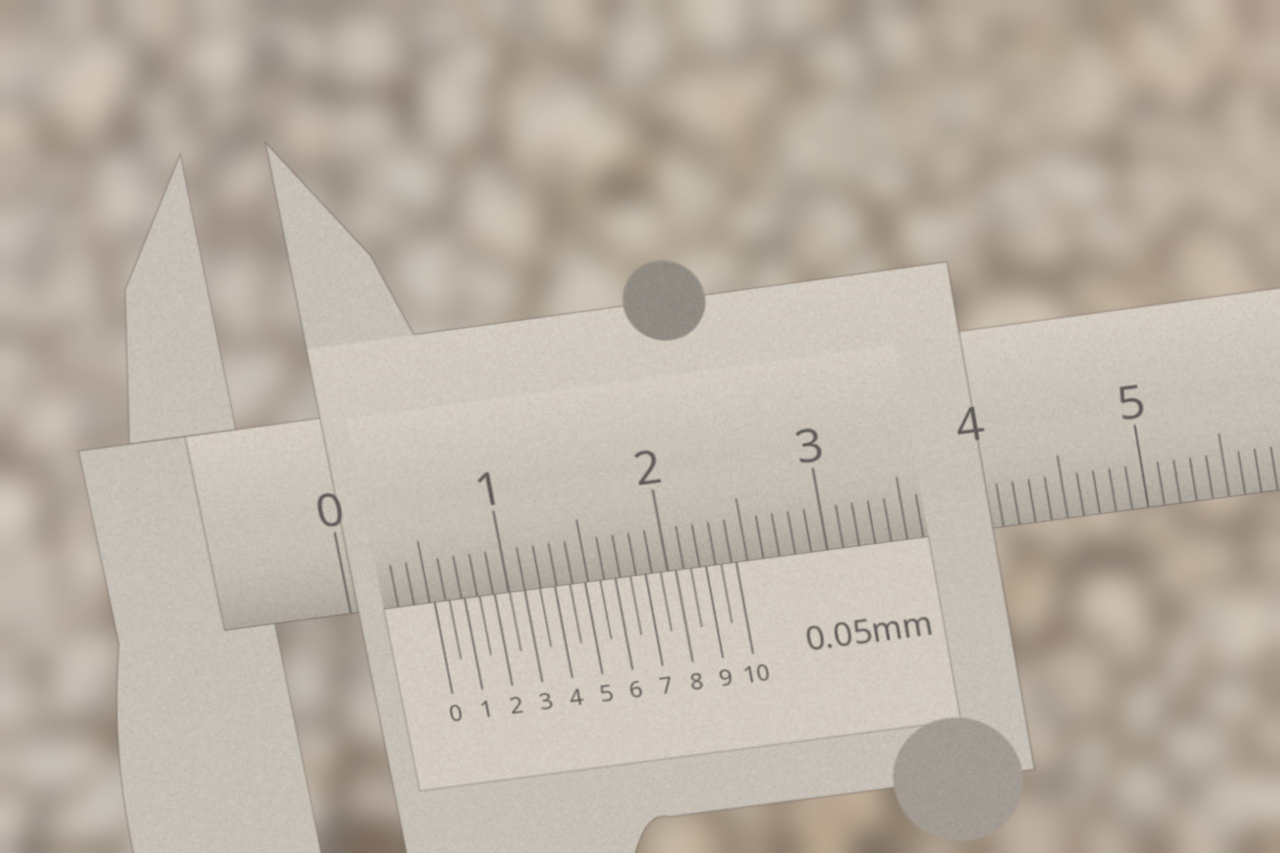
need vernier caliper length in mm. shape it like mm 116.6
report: mm 5.3
